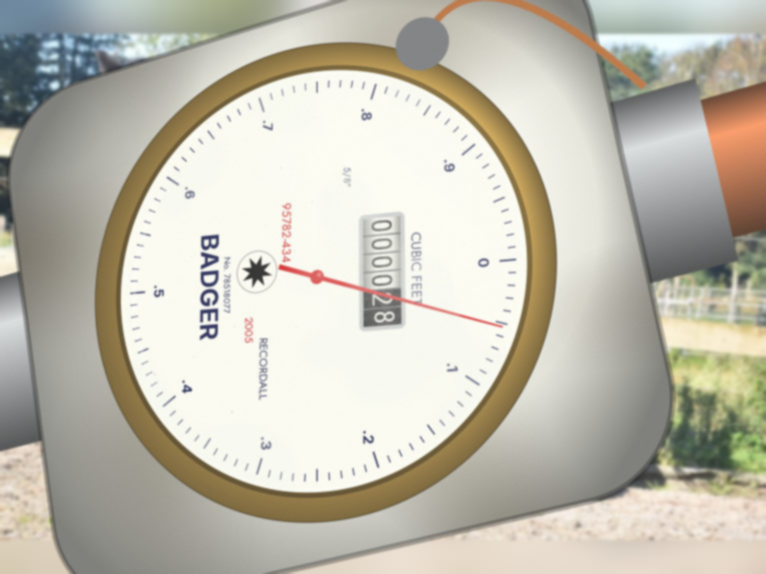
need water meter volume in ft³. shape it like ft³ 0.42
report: ft³ 28.05
